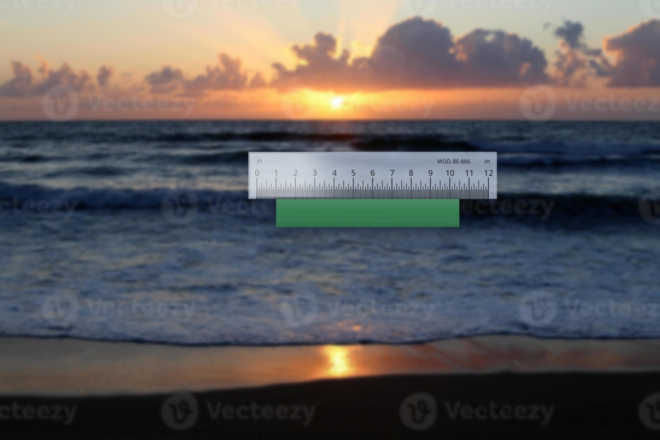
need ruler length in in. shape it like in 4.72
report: in 9.5
